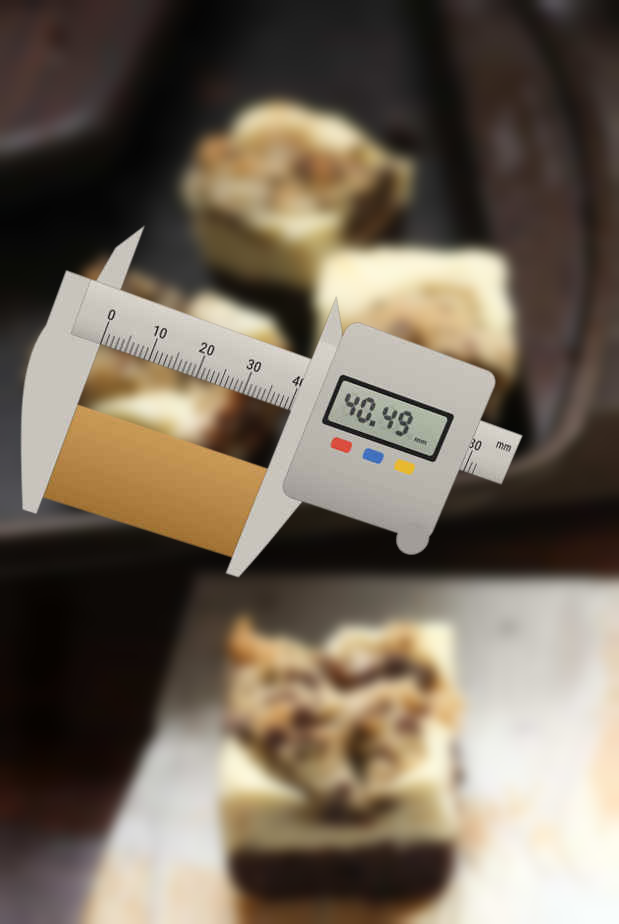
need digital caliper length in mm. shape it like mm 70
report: mm 40.49
